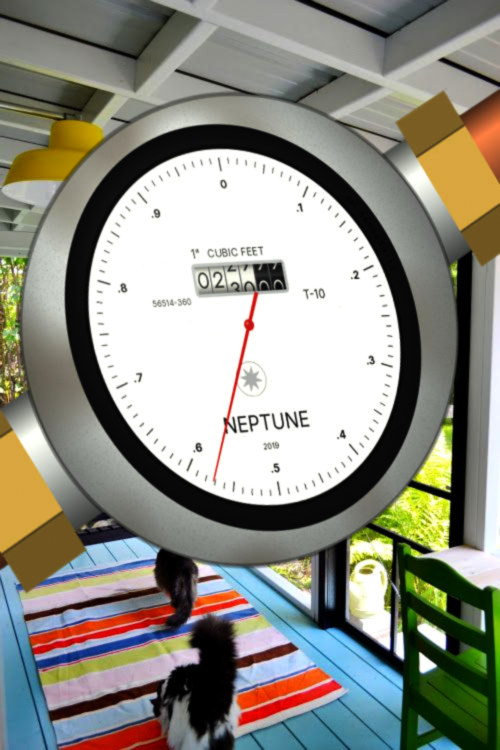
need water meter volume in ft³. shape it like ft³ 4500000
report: ft³ 22999.57
